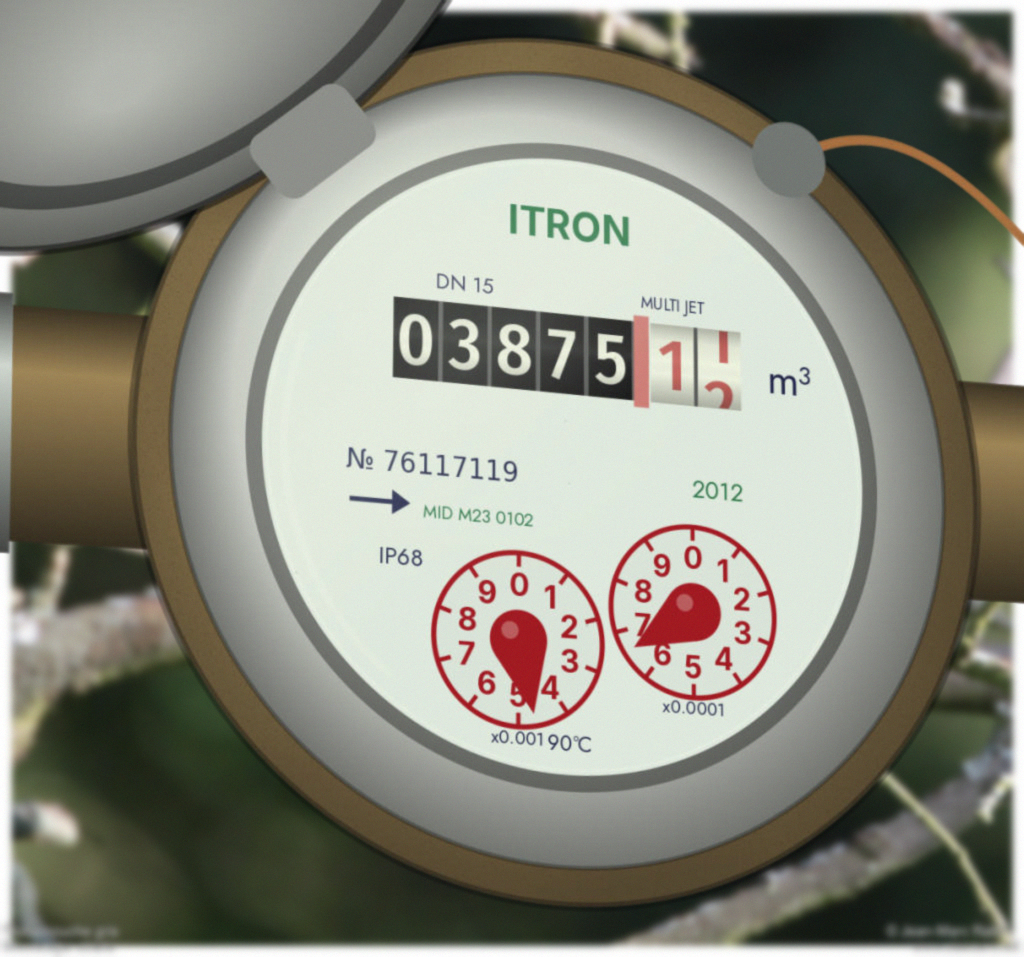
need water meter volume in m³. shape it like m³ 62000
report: m³ 3875.1146
